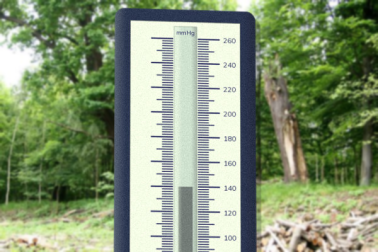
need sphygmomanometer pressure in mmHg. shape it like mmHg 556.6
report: mmHg 140
